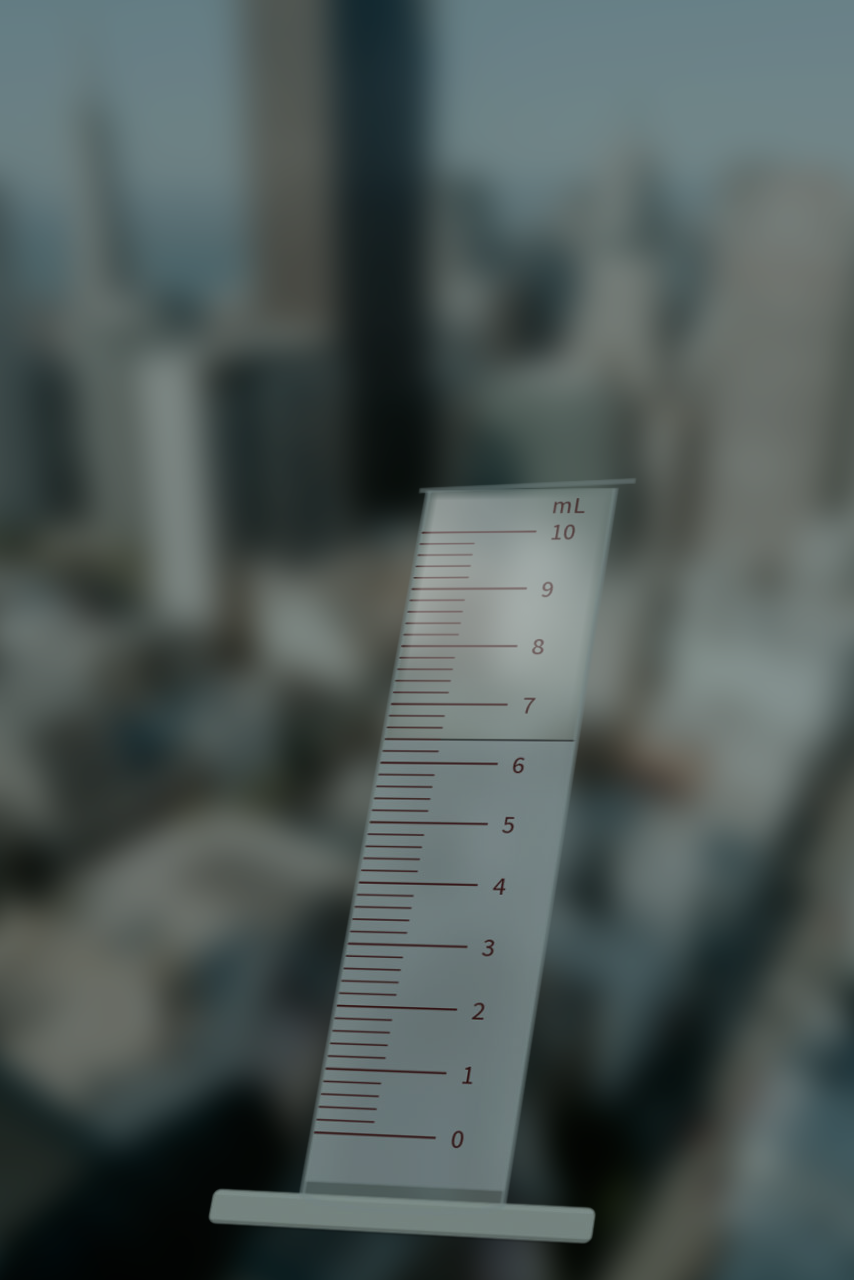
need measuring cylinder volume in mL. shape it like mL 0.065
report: mL 6.4
